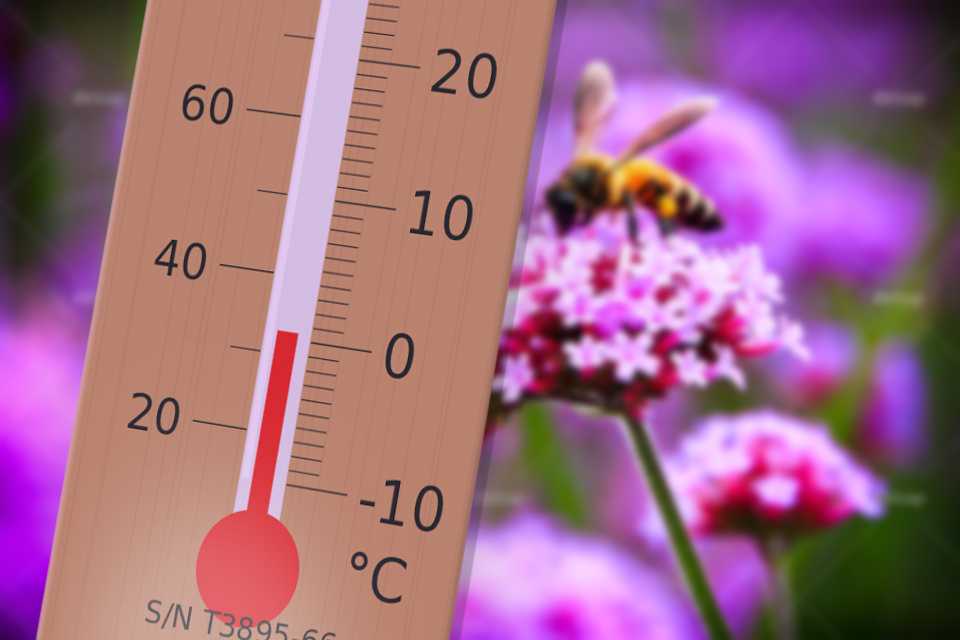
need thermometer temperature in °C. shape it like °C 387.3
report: °C 0.5
